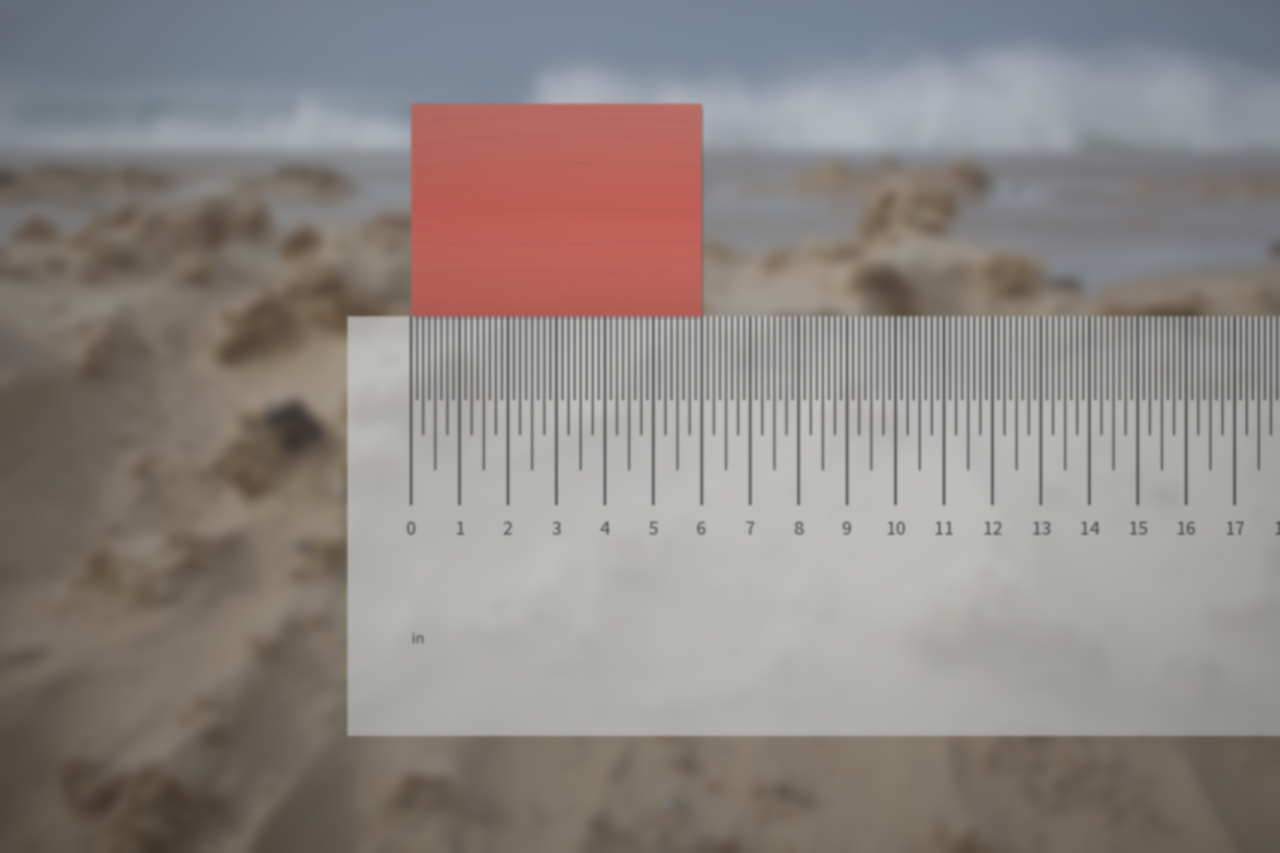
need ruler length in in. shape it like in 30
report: in 6
